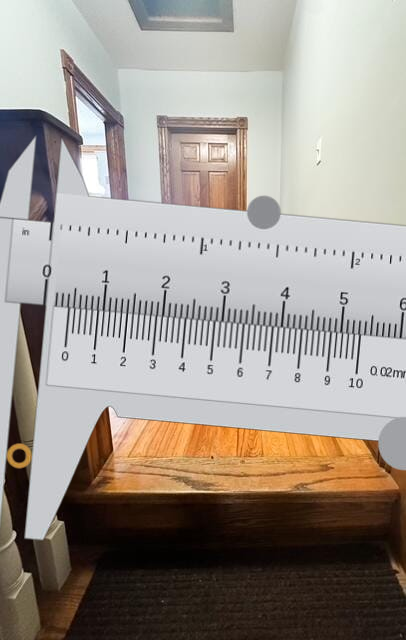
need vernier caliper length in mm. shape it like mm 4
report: mm 4.2
